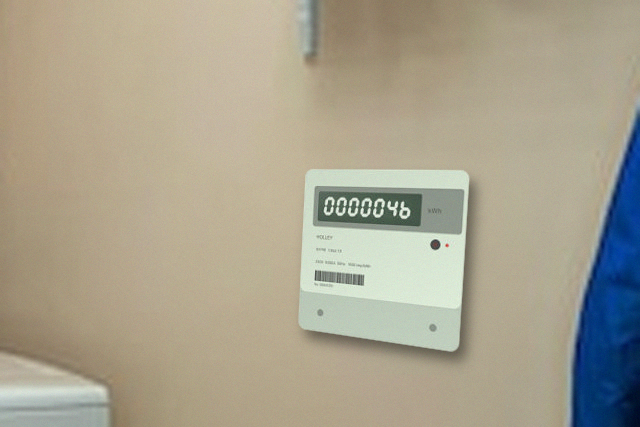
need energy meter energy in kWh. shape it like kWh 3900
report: kWh 46
